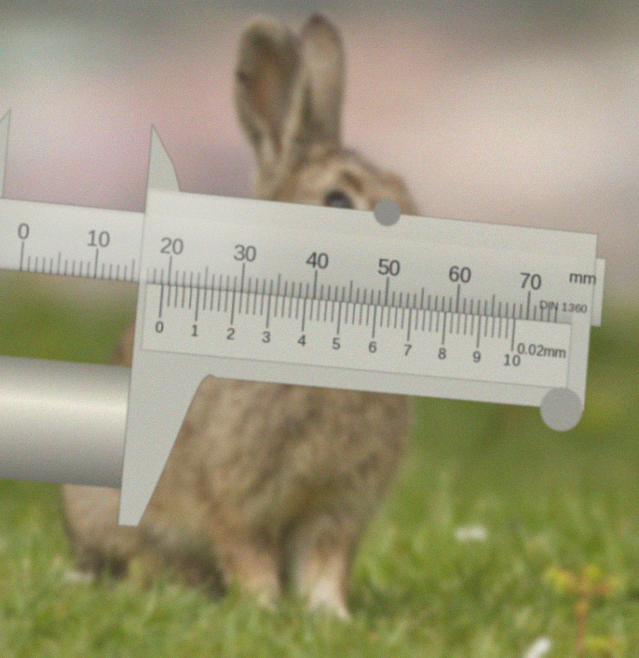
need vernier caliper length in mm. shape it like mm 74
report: mm 19.2
